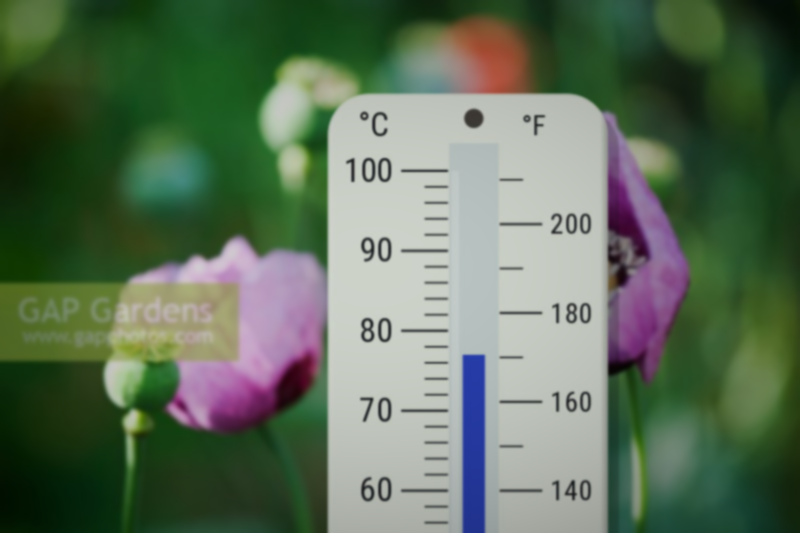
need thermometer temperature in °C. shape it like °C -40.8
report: °C 77
